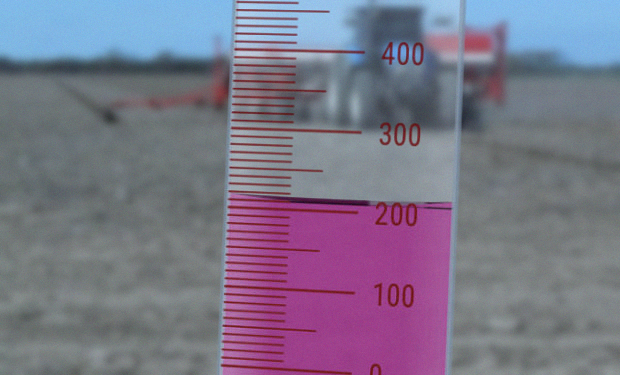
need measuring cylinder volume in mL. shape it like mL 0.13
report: mL 210
